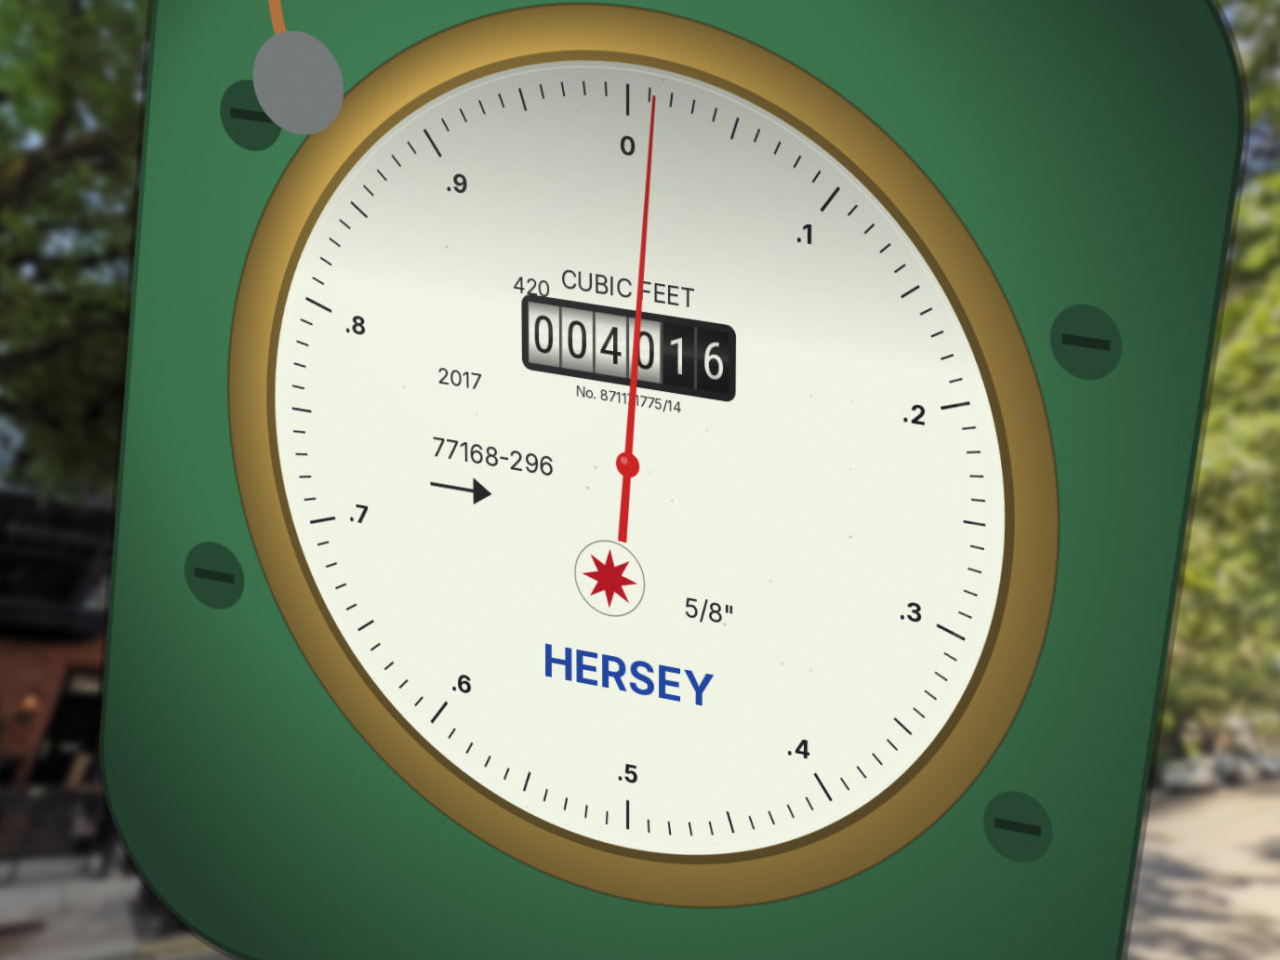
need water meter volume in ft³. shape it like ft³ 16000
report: ft³ 4016.01
